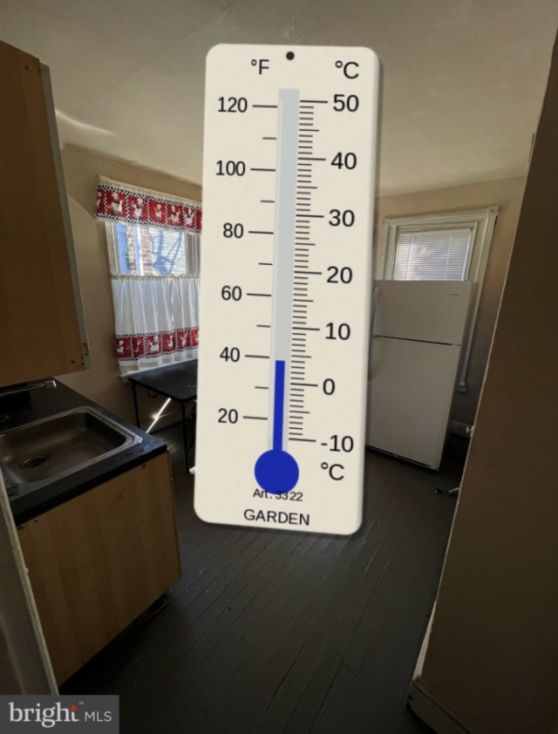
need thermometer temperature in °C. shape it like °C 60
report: °C 4
